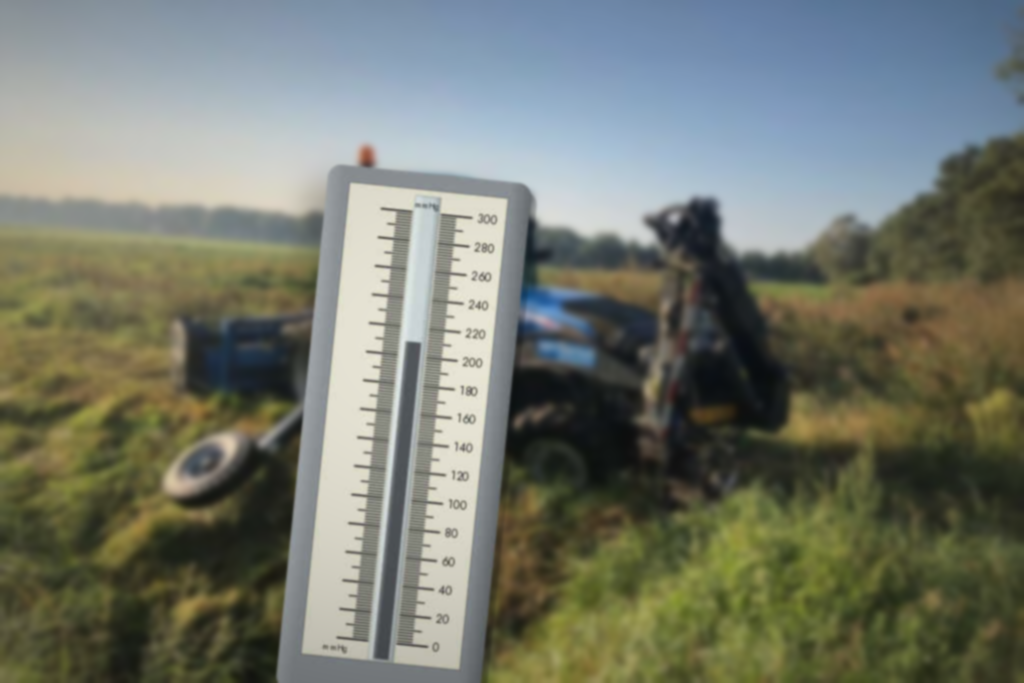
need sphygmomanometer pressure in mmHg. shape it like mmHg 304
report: mmHg 210
